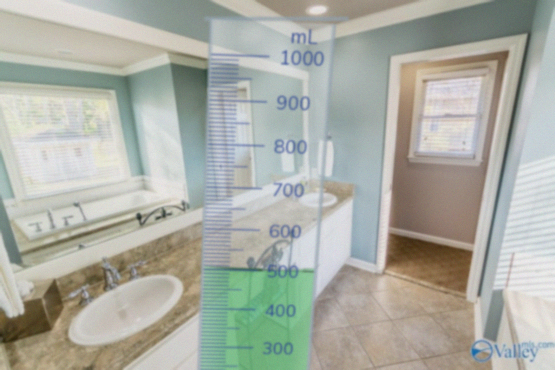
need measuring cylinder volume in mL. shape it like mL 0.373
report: mL 500
